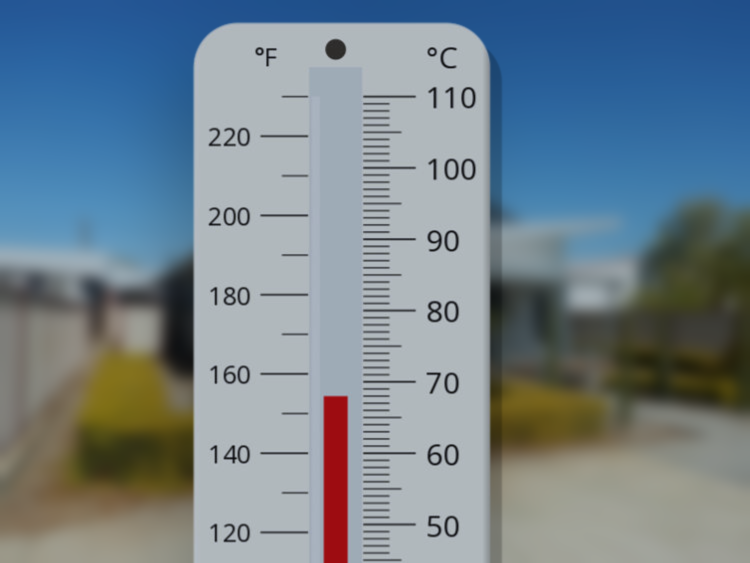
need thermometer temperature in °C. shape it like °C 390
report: °C 68
